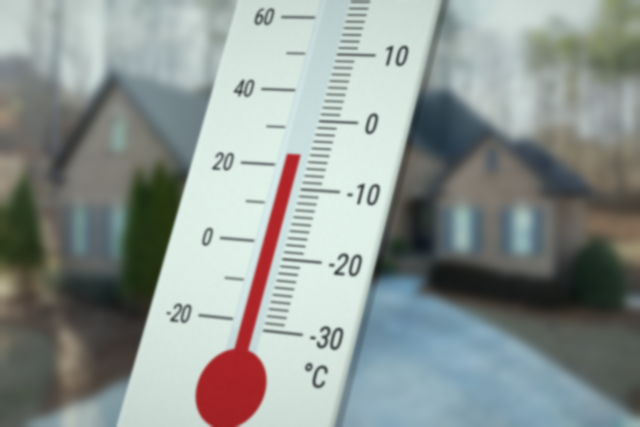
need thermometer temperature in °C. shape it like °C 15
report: °C -5
